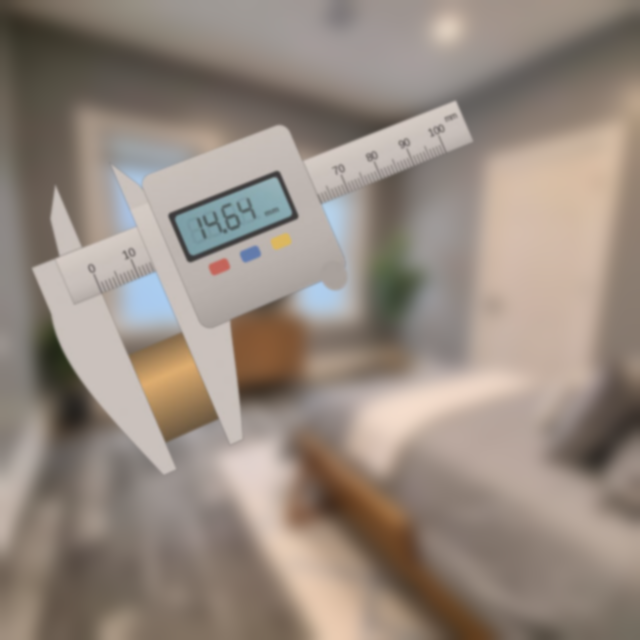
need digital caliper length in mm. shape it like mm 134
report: mm 14.64
